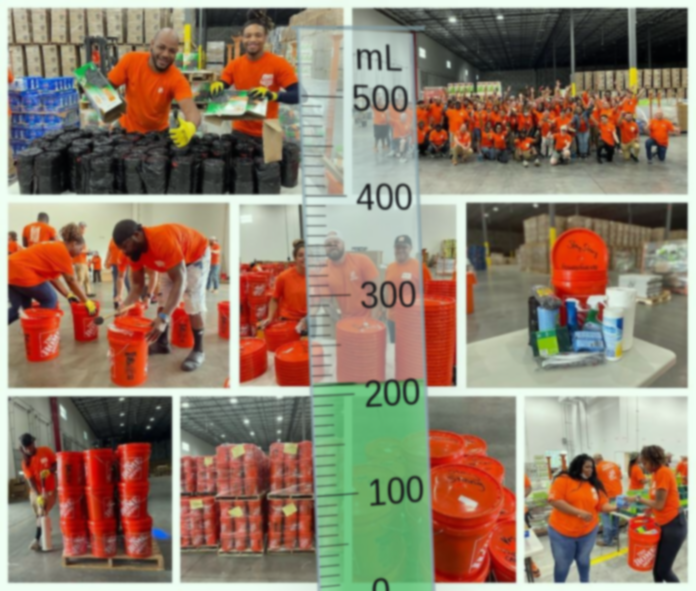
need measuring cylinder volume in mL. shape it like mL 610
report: mL 210
